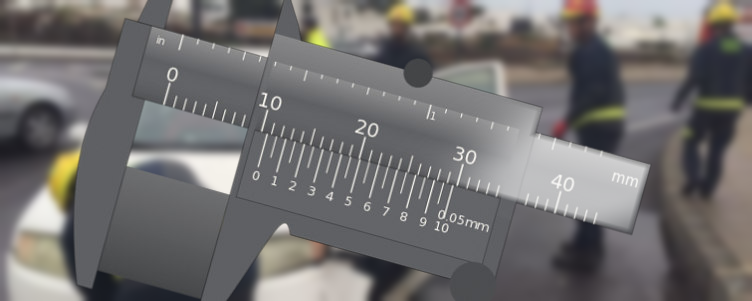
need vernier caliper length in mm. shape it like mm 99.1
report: mm 10.6
